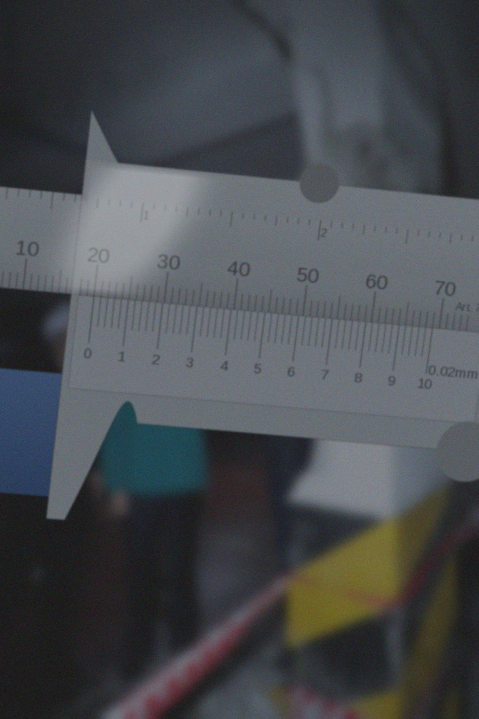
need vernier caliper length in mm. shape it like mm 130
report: mm 20.0
